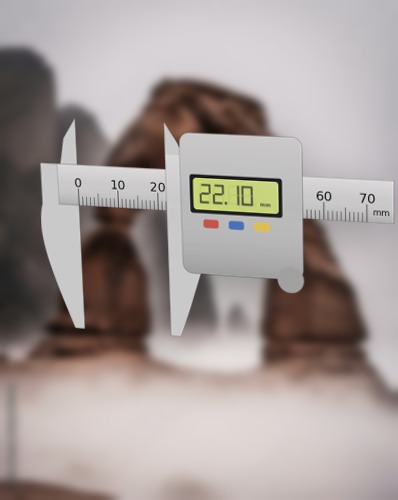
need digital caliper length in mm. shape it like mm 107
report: mm 22.10
